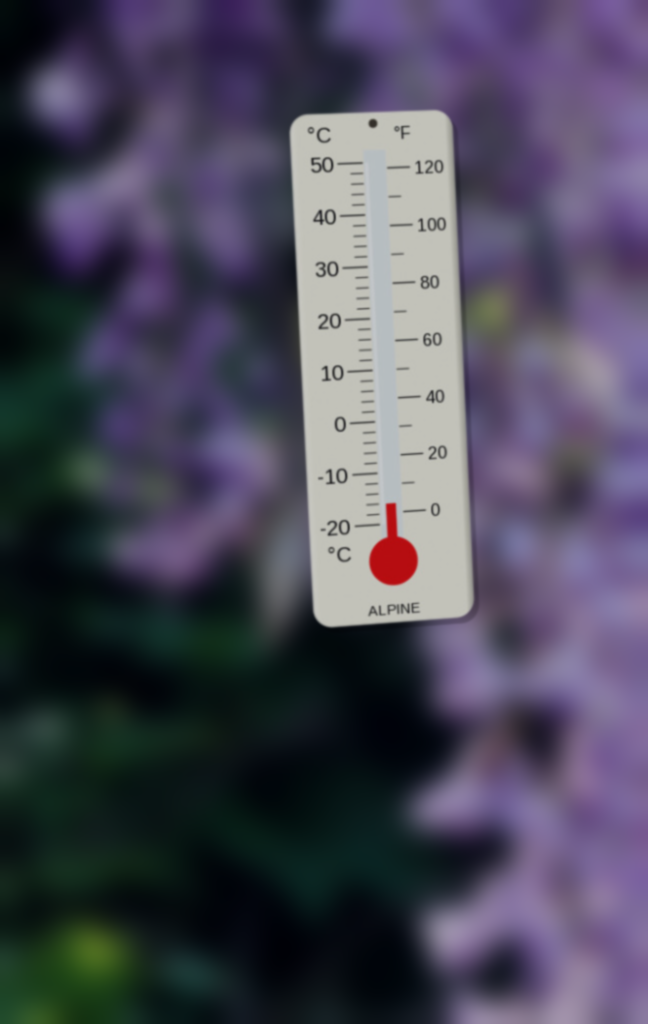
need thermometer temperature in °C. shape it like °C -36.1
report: °C -16
